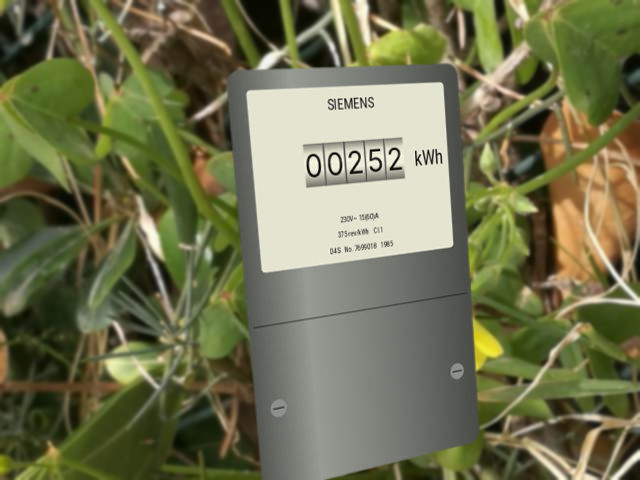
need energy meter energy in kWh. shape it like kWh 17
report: kWh 252
